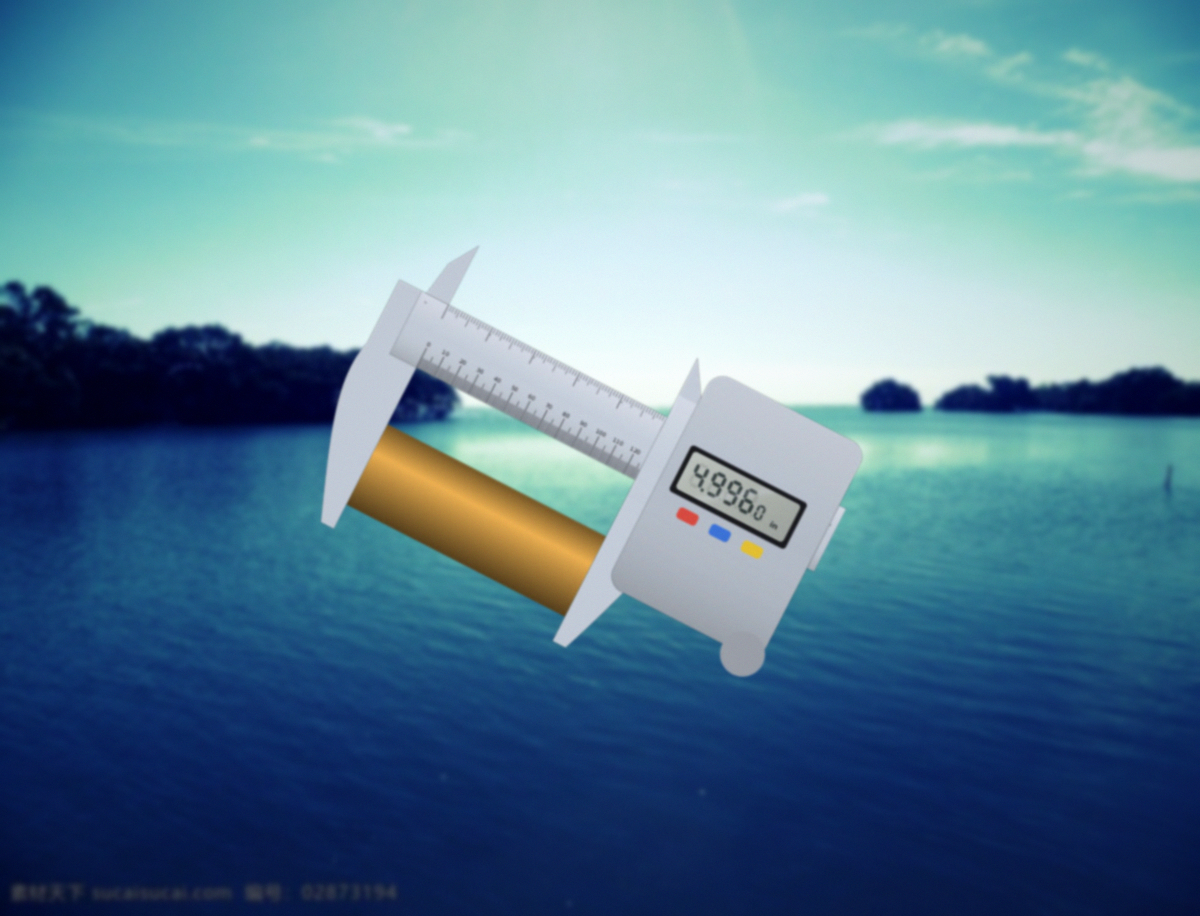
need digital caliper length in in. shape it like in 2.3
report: in 4.9960
